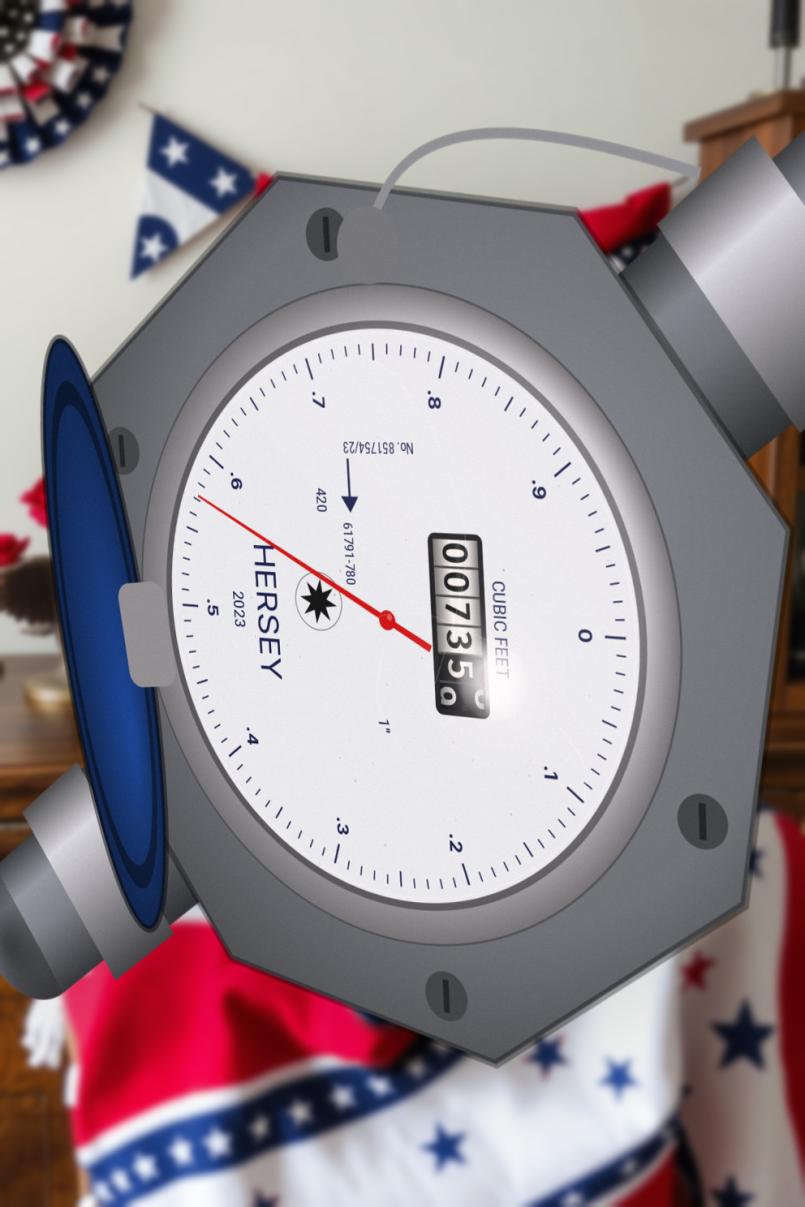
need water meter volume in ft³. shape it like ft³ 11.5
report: ft³ 7358.57
